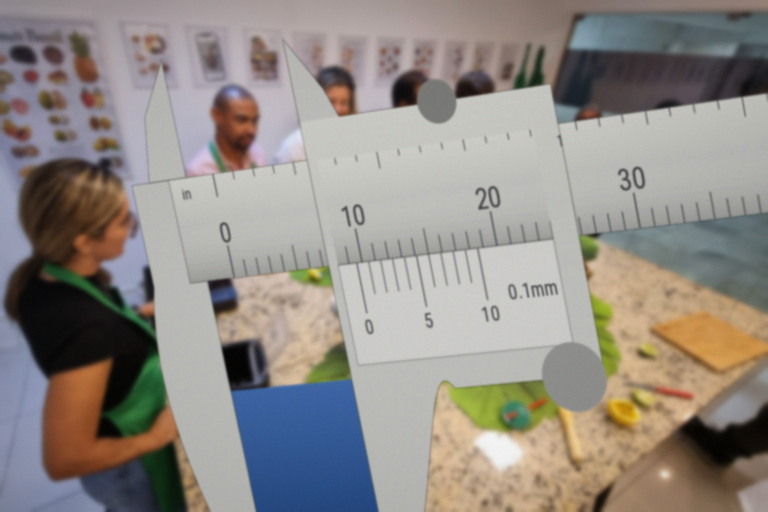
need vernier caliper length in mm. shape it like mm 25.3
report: mm 9.6
